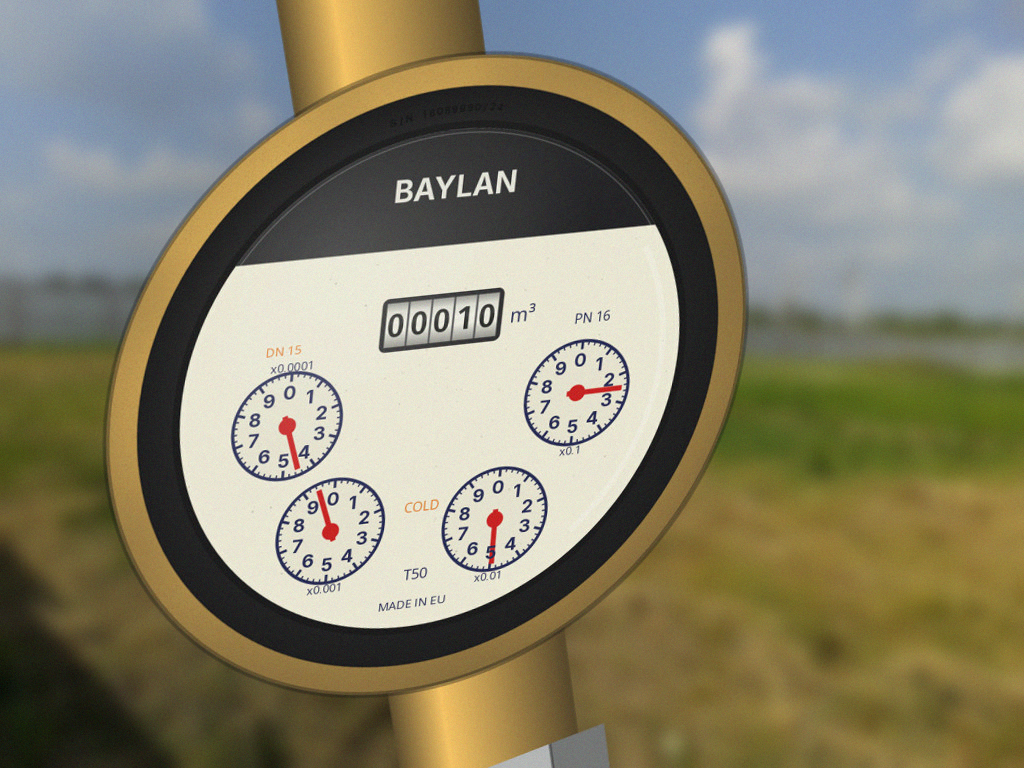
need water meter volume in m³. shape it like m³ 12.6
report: m³ 10.2494
